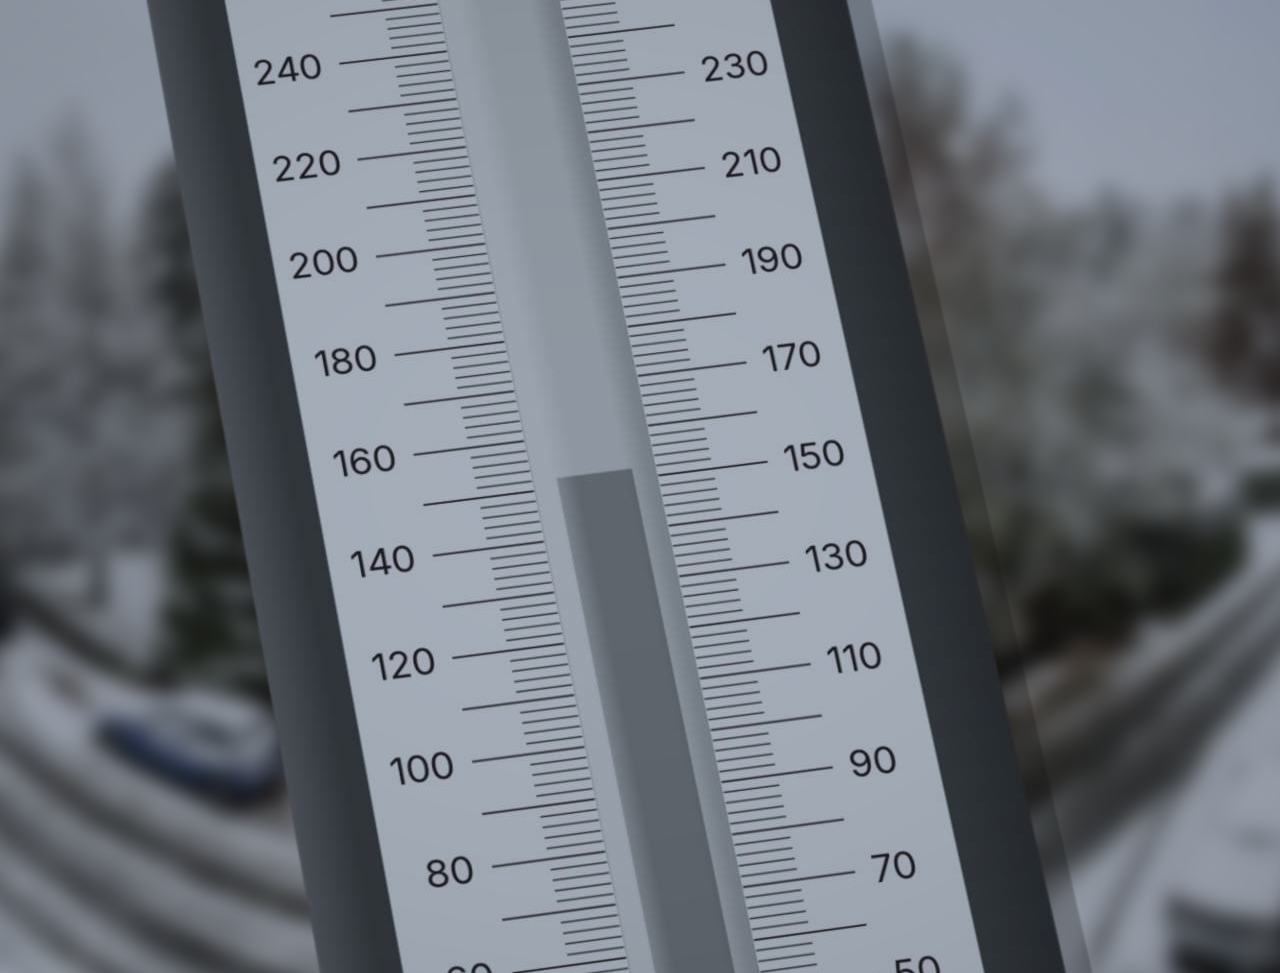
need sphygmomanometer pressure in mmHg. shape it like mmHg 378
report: mmHg 152
